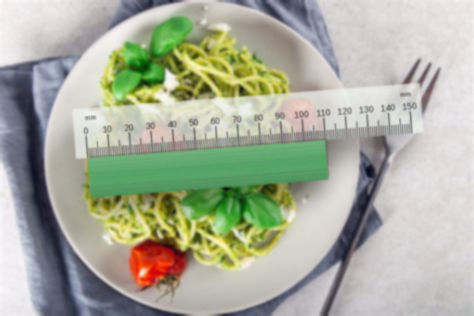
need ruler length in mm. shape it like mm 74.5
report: mm 110
